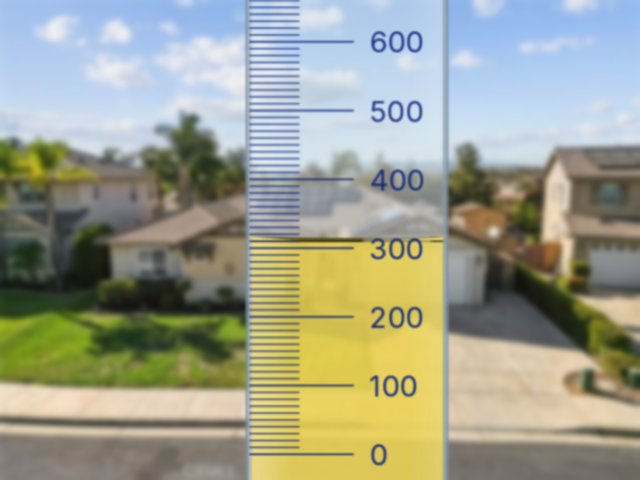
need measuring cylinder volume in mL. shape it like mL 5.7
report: mL 310
